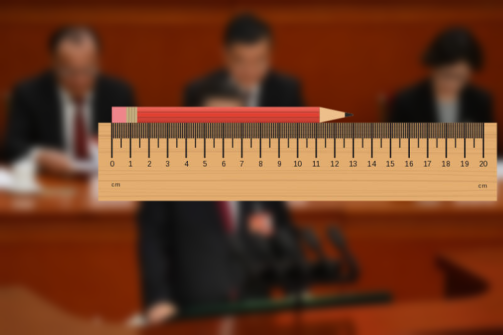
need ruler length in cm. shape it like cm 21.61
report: cm 13
